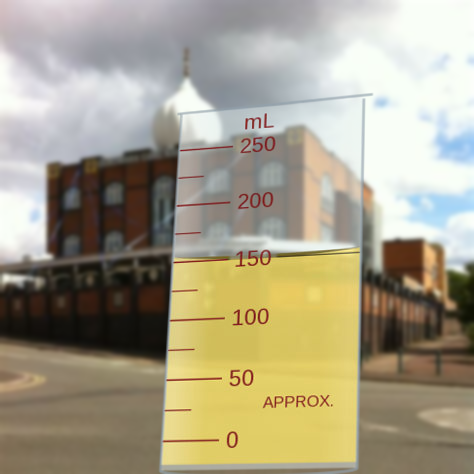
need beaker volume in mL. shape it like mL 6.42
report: mL 150
